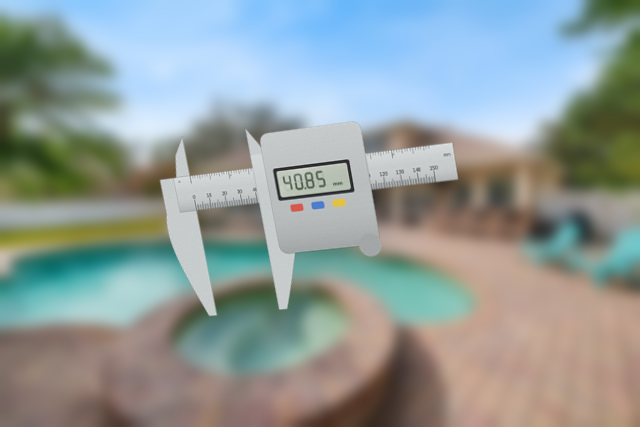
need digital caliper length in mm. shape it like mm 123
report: mm 40.85
